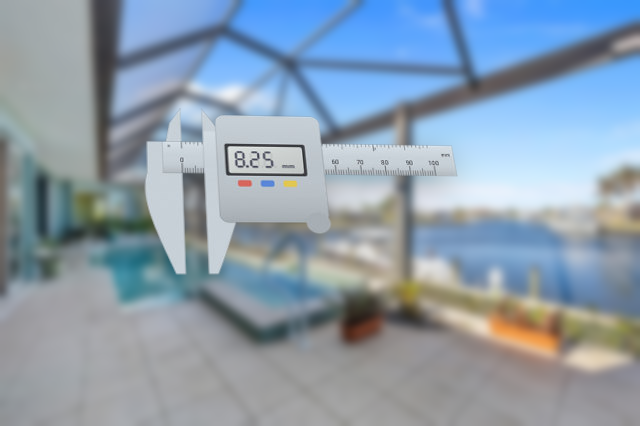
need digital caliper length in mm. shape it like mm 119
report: mm 8.25
